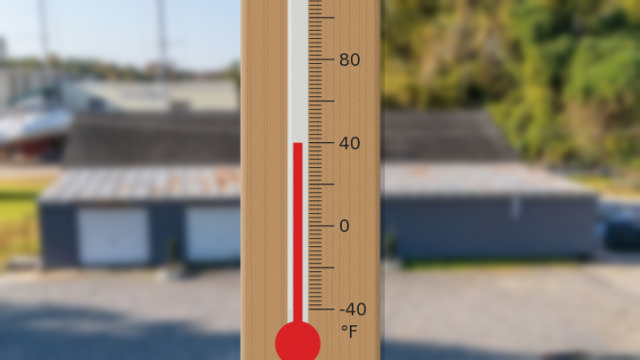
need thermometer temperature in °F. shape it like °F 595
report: °F 40
